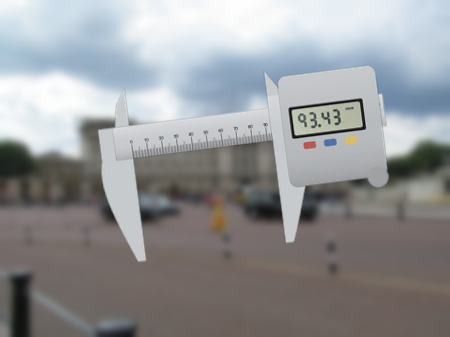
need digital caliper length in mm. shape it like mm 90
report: mm 93.43
